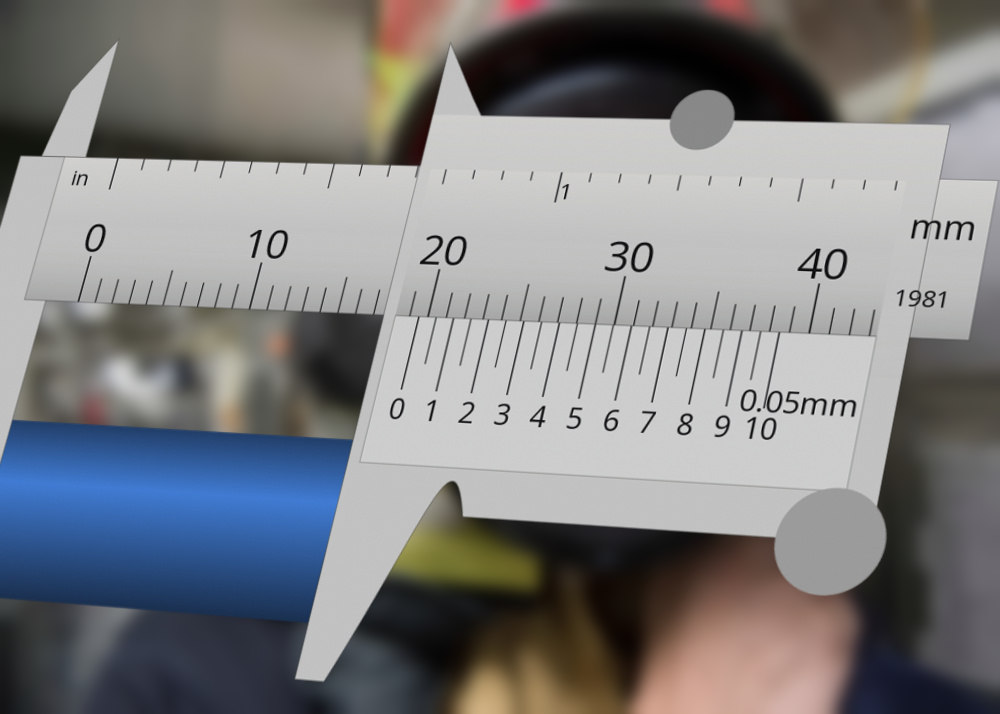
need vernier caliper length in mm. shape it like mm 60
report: mm 19.5
